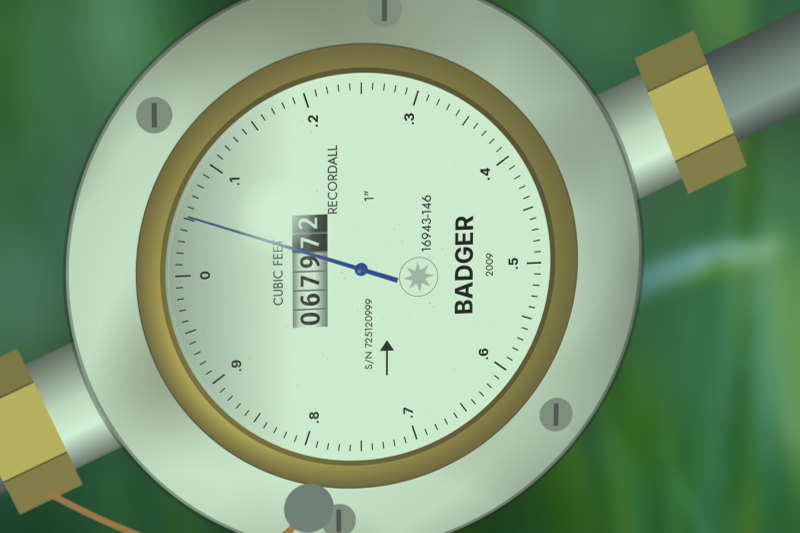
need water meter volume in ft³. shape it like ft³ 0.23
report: ft³ 67972.05
